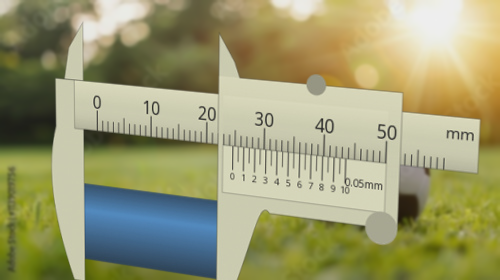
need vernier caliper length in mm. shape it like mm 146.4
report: mm 24.6
